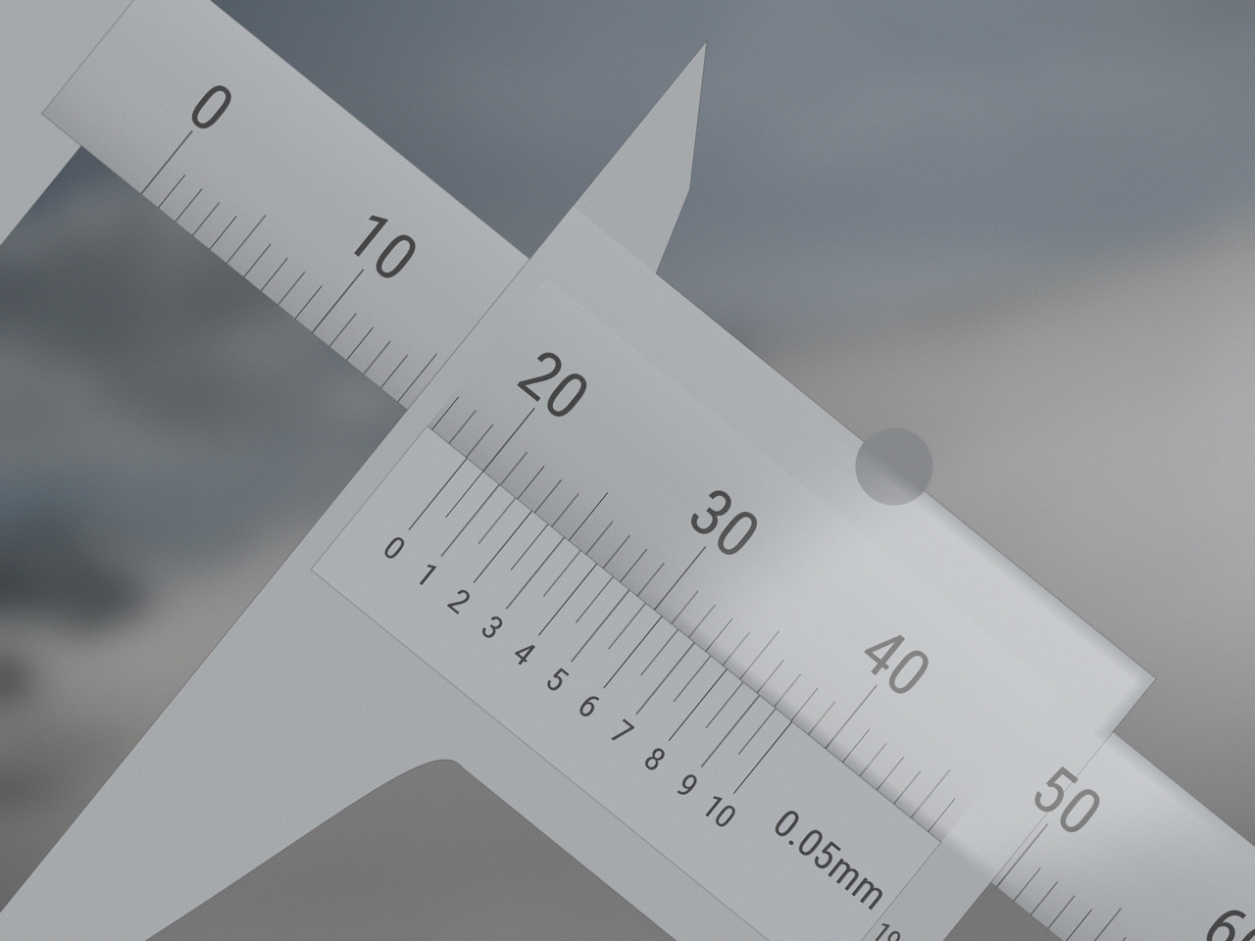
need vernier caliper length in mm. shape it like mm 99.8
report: mm 19.05
